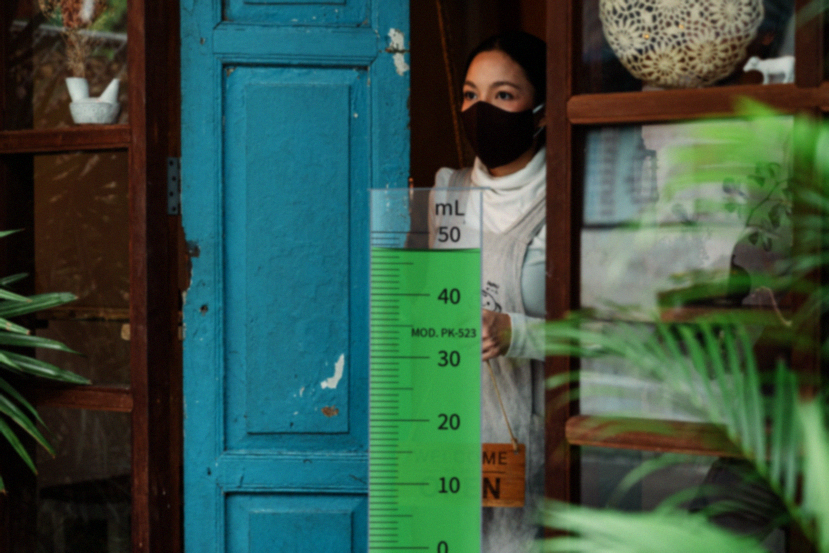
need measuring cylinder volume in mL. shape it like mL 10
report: mL 47
